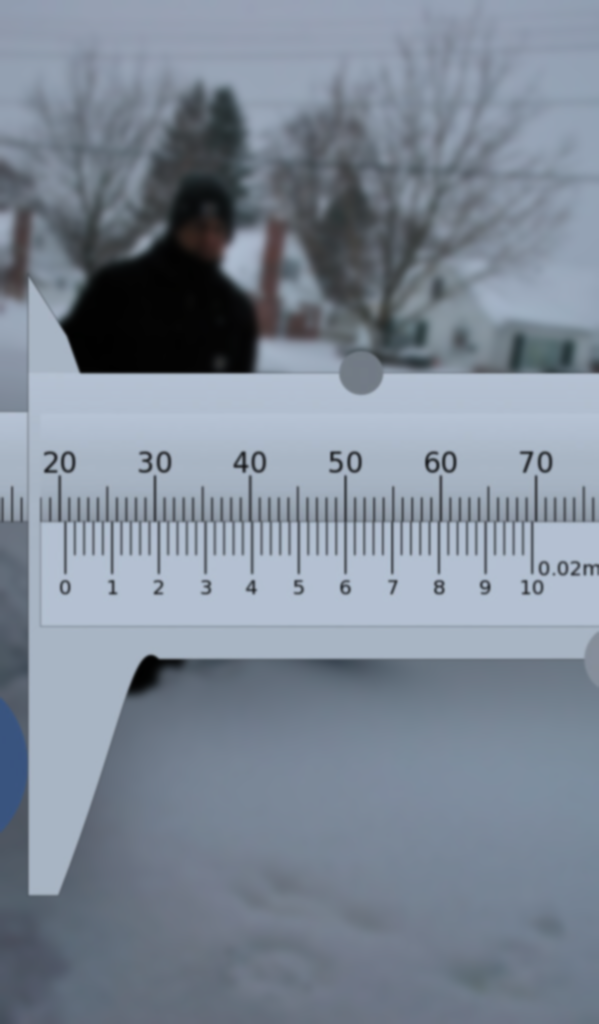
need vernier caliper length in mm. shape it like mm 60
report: mm 20.6
